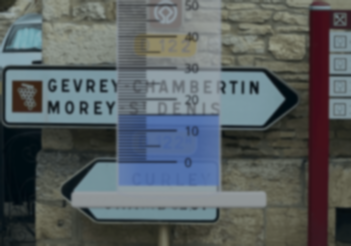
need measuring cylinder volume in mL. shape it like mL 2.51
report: mL 15
